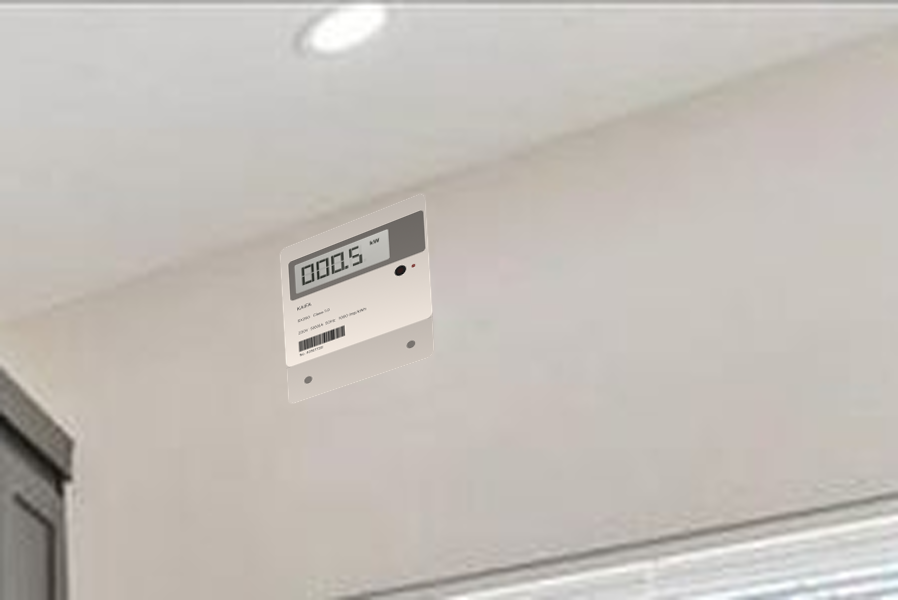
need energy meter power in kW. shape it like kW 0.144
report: kW 0.5
